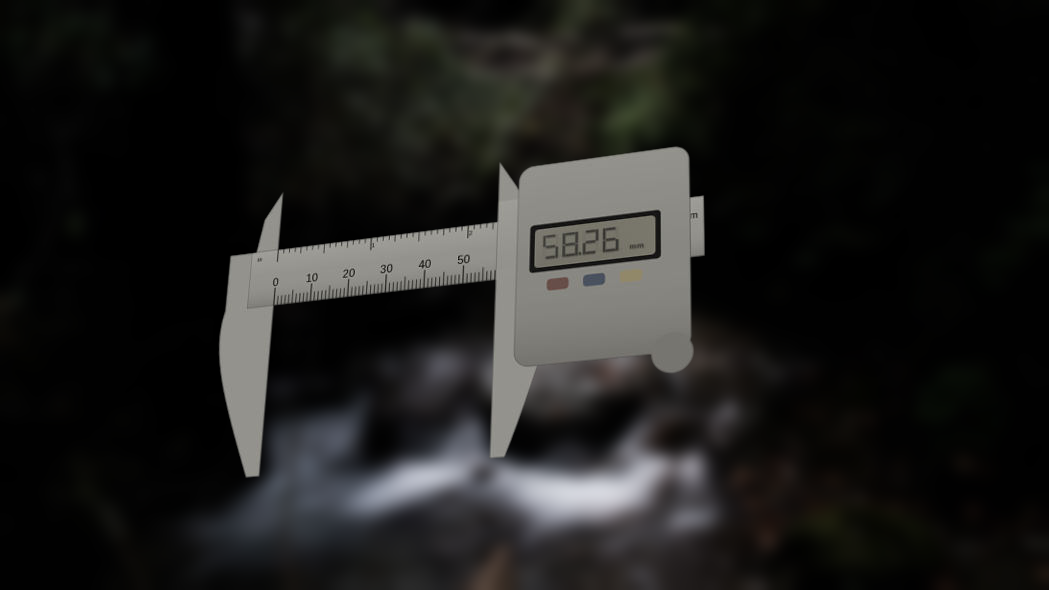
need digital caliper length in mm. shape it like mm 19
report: mm 58.26
